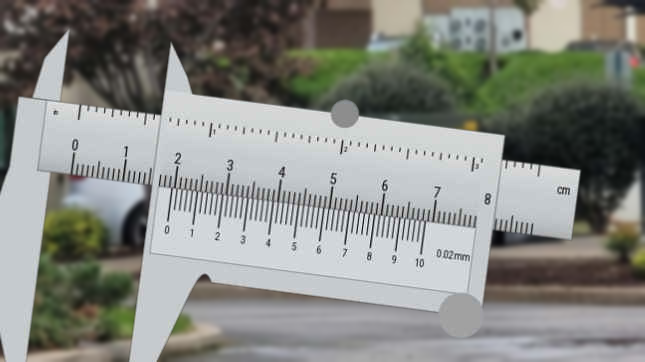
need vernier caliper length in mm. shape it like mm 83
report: mm 19.5
